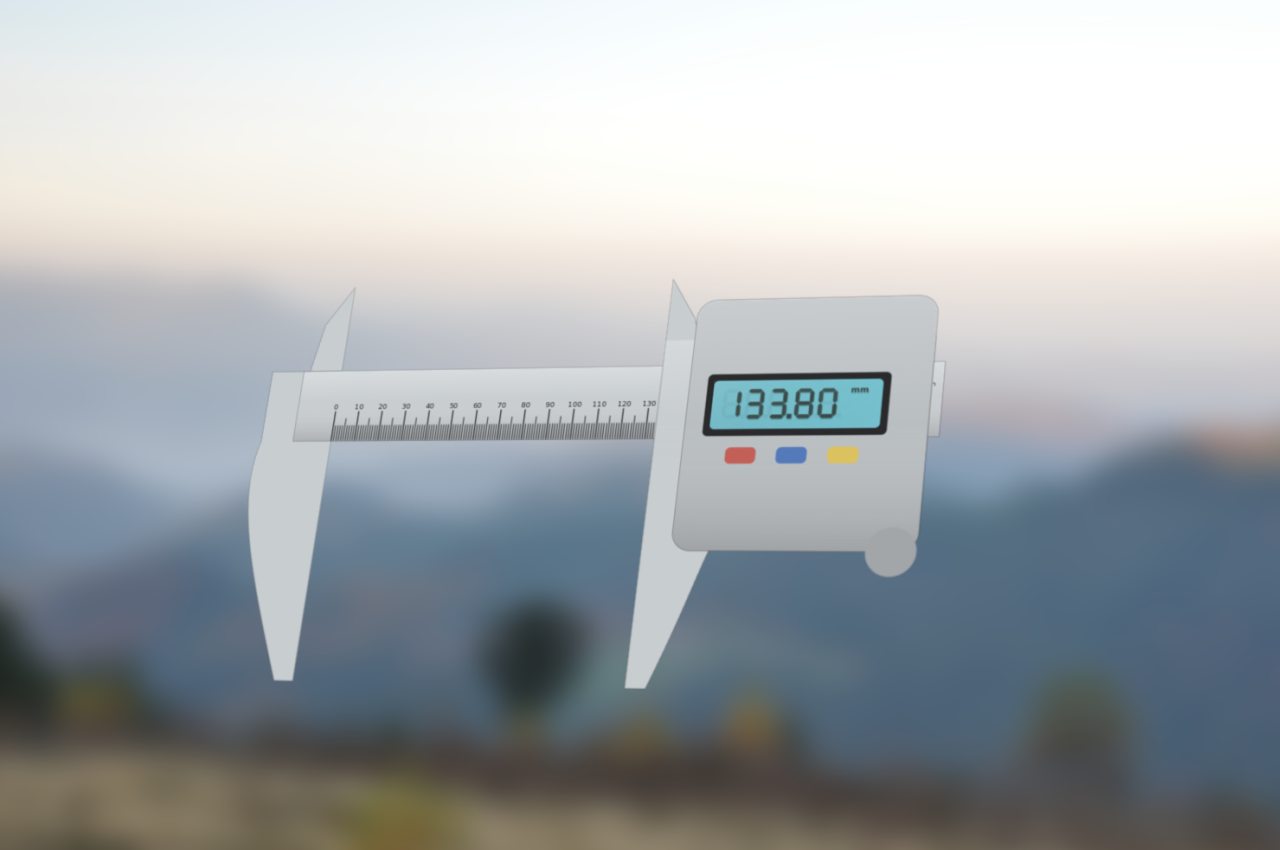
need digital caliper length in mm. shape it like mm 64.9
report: mm 133.80
